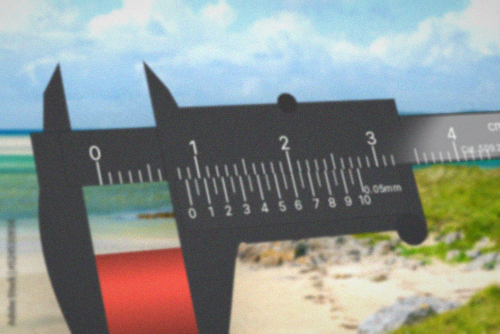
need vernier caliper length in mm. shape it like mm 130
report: mm 8.6
